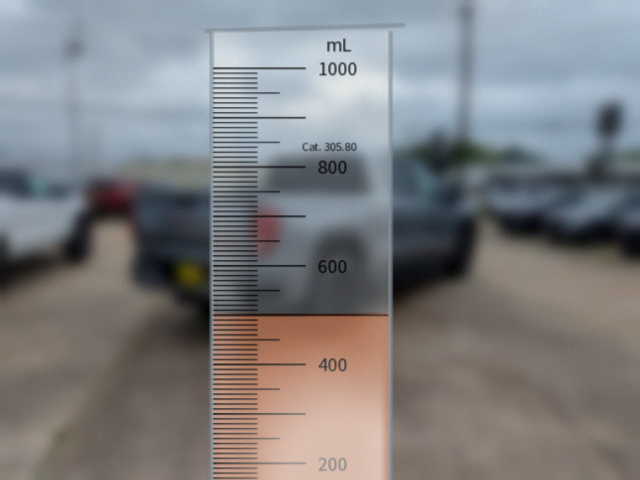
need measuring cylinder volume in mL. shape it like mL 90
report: mL 500
